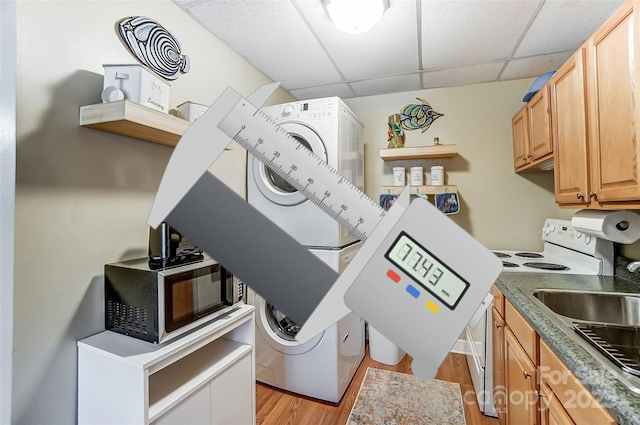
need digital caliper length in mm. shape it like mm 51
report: mm 77.43
